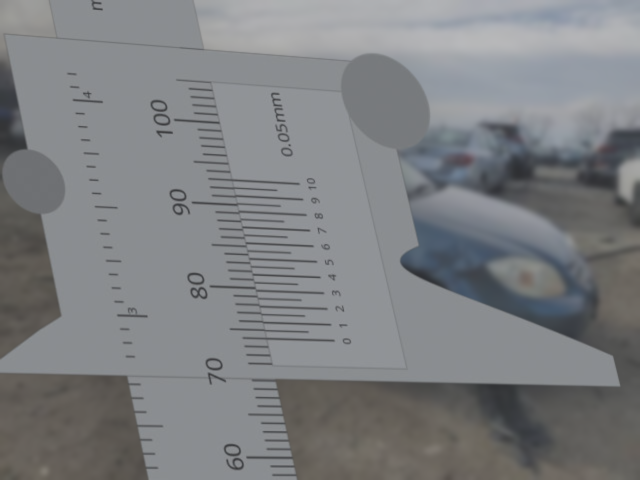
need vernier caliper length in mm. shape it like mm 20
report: mm 74.0
